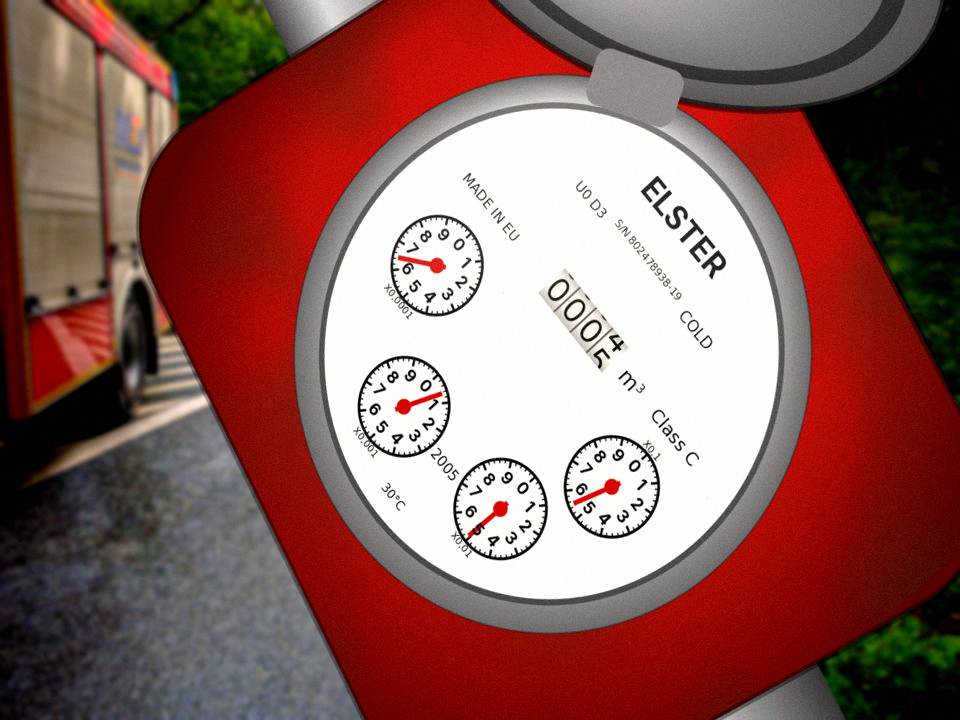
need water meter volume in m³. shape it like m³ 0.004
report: m³ 4.5506
